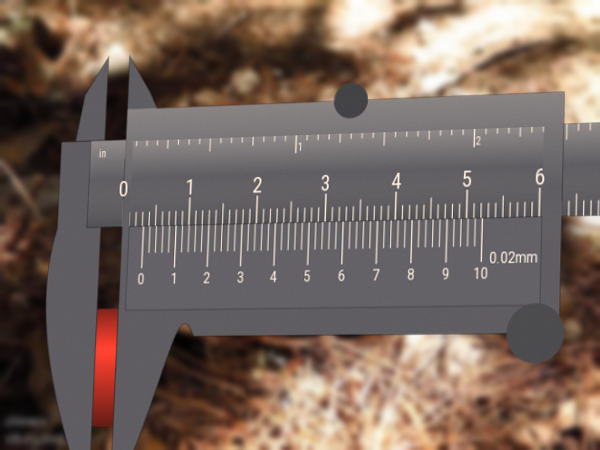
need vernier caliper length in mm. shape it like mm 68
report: mm 3.2
